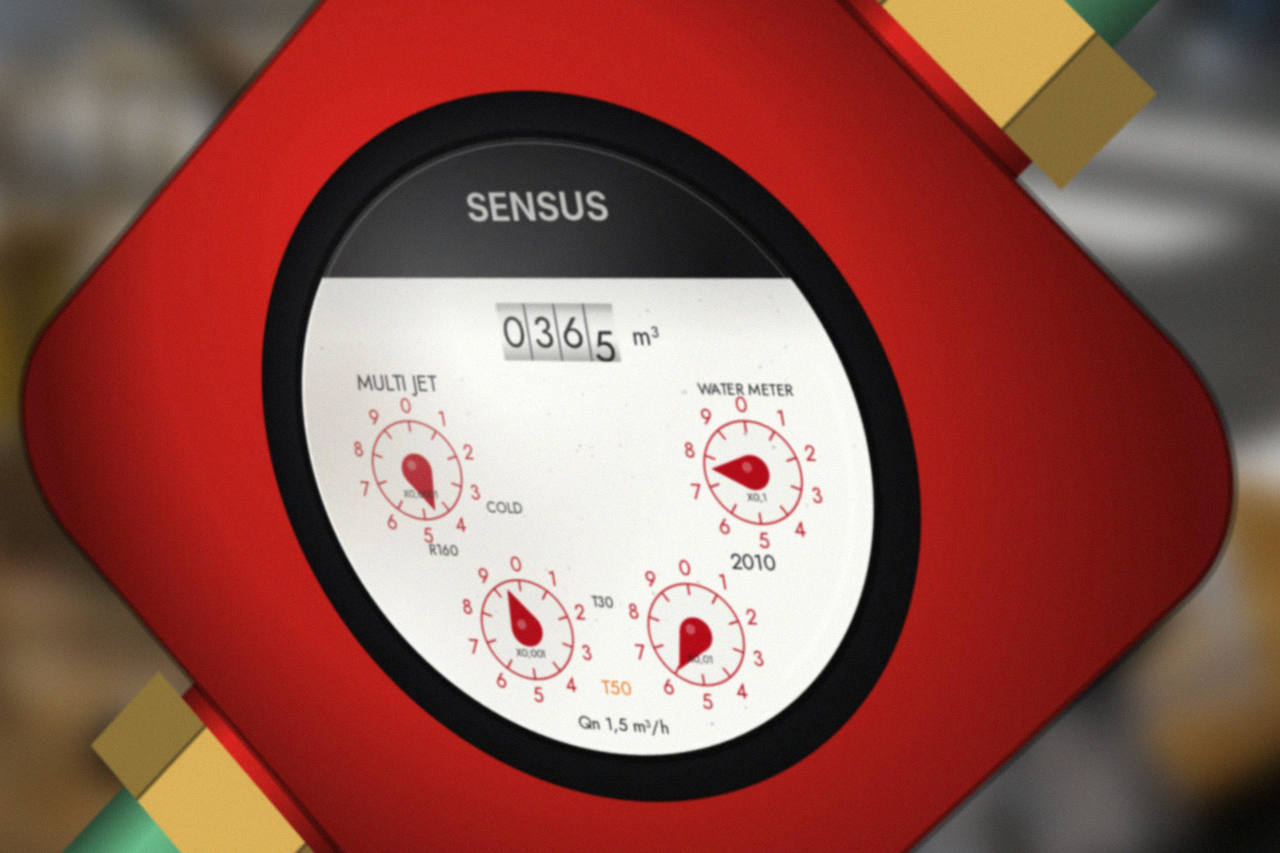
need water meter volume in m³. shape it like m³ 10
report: m³ 364.7594
